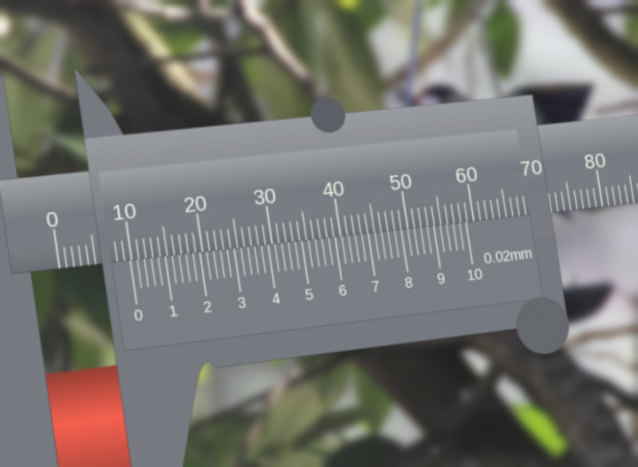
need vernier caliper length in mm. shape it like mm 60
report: mm 9.8
